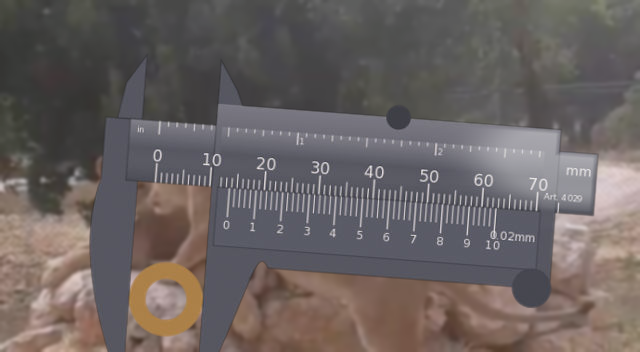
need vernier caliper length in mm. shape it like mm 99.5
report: mm 13.6
